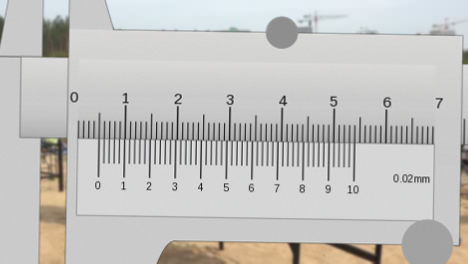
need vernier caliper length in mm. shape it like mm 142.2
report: mm 5.0
